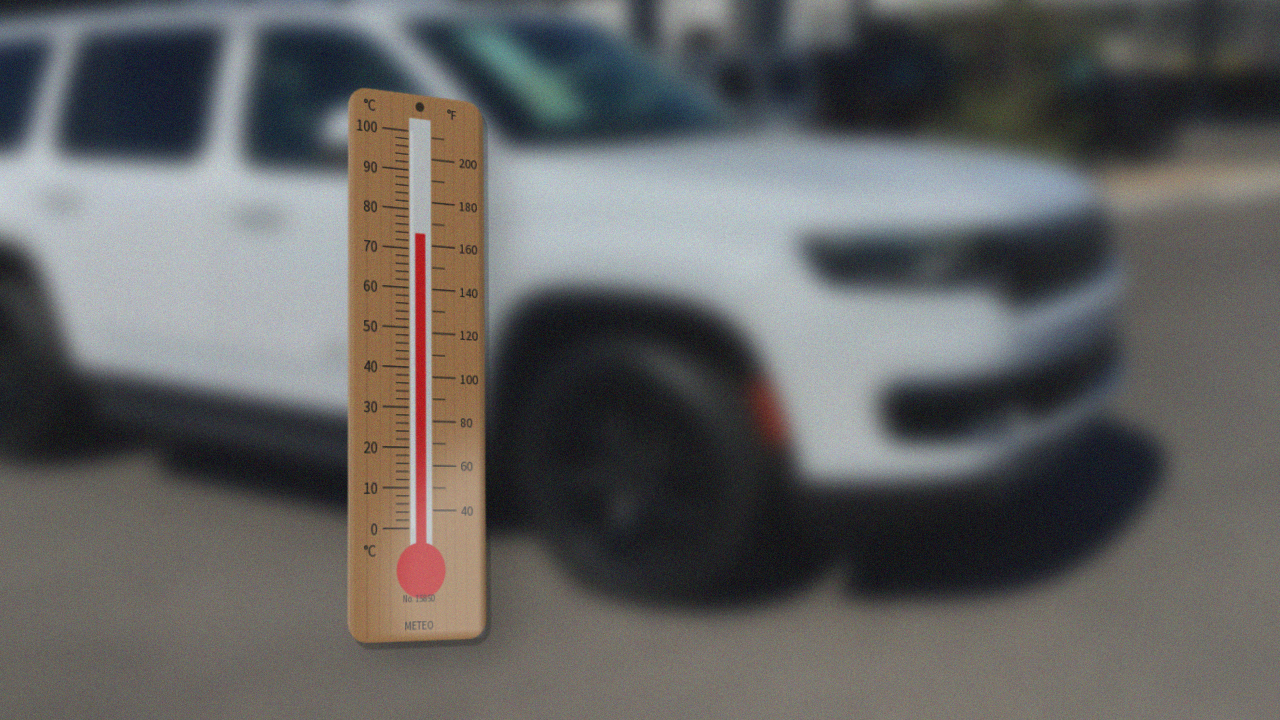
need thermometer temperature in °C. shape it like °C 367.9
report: °C 74
